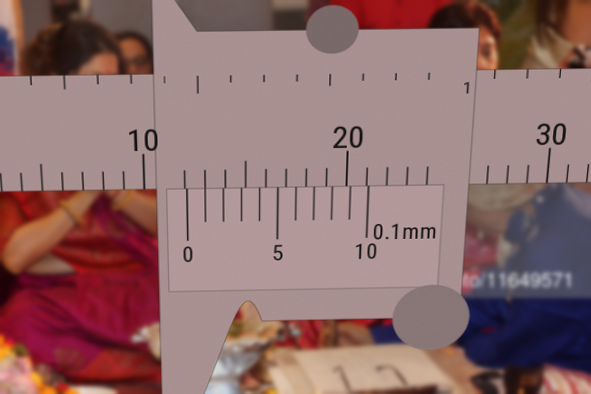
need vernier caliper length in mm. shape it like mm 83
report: mm 12.1
